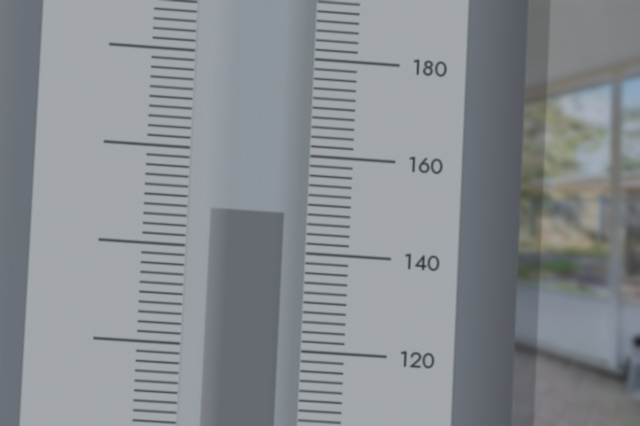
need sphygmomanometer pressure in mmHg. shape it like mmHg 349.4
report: mmHg 148
